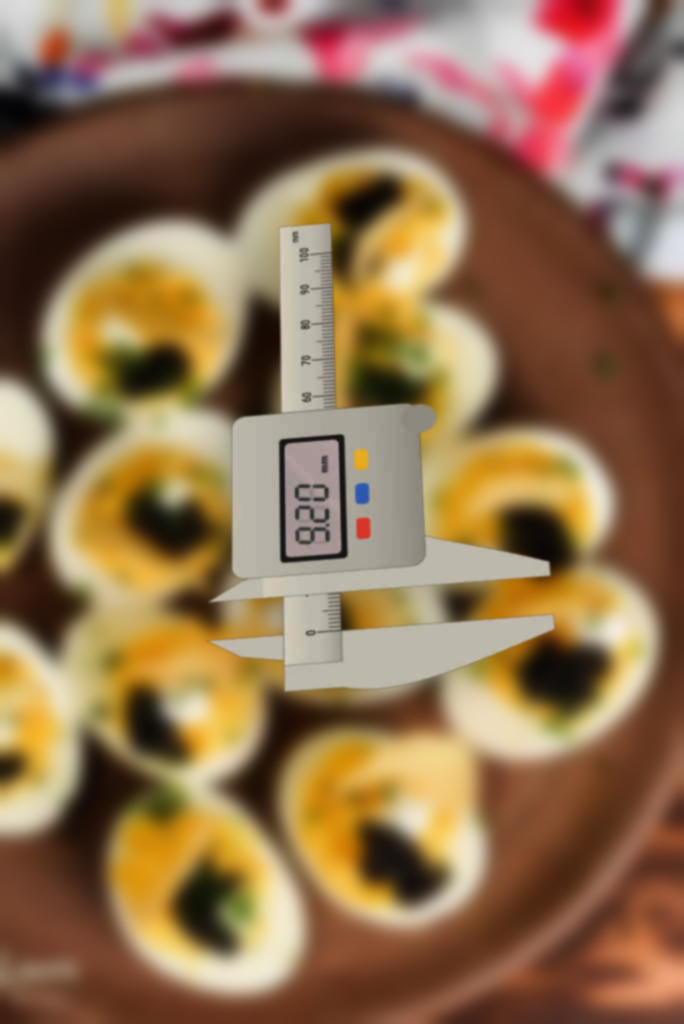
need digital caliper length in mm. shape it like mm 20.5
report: mm 9.20
